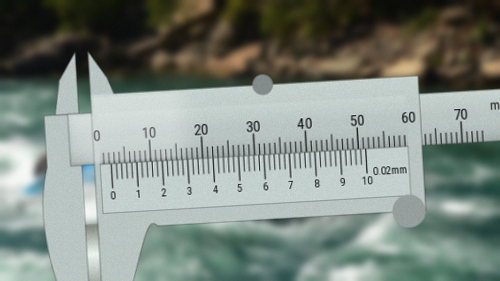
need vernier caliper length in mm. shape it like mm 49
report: mm 2.4
